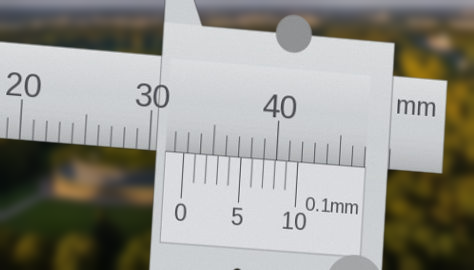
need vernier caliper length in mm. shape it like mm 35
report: mm 32.7
